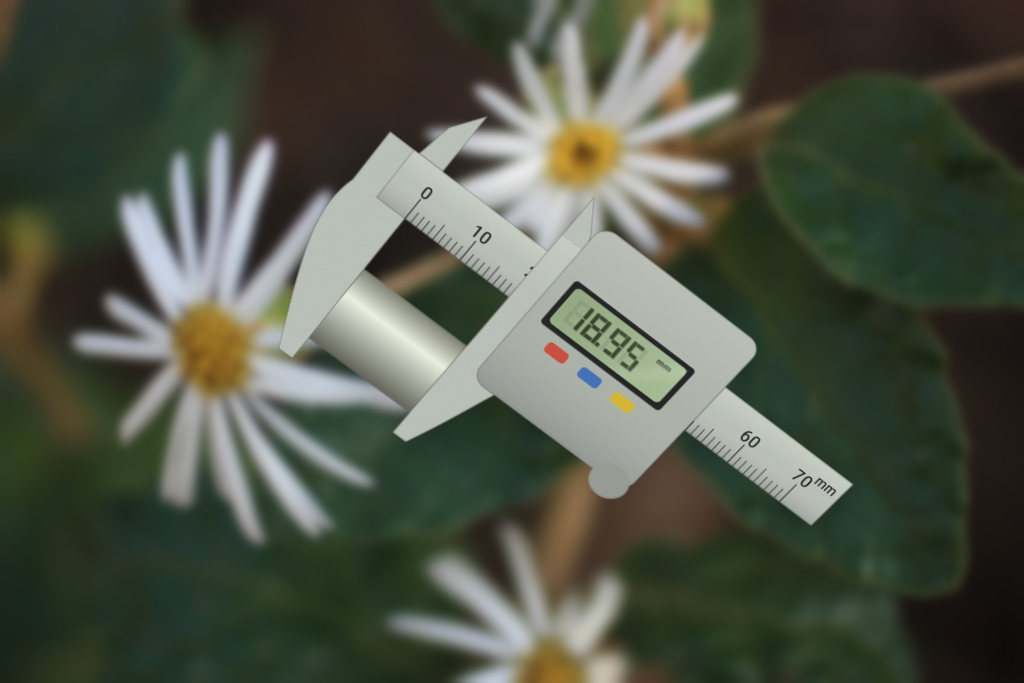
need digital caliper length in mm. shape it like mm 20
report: mm 18.95
